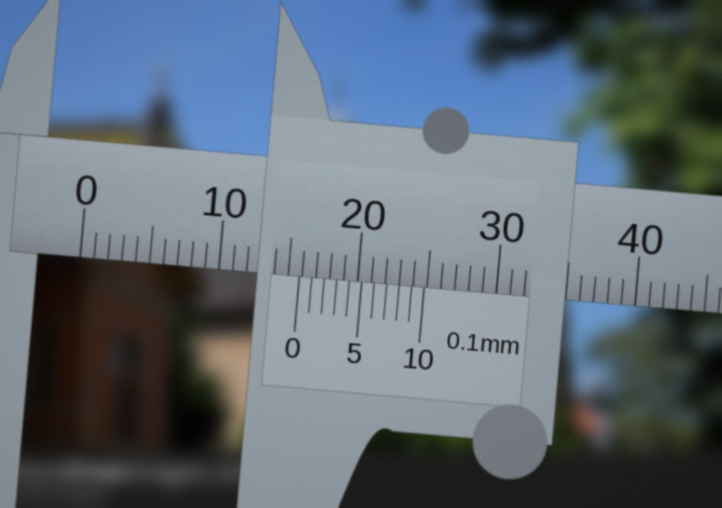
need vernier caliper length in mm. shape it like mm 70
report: mm 15.8
